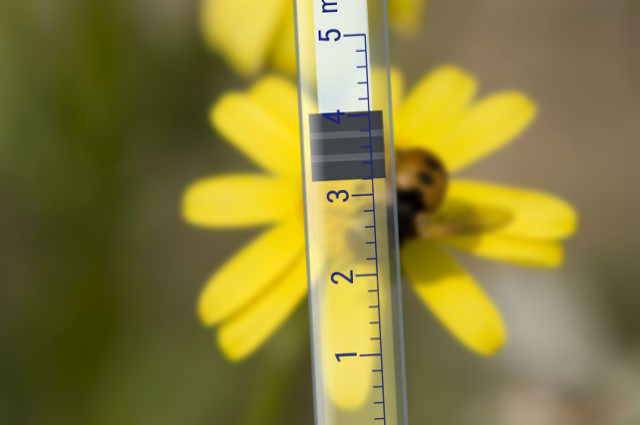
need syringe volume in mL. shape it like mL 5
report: mL 3.2
